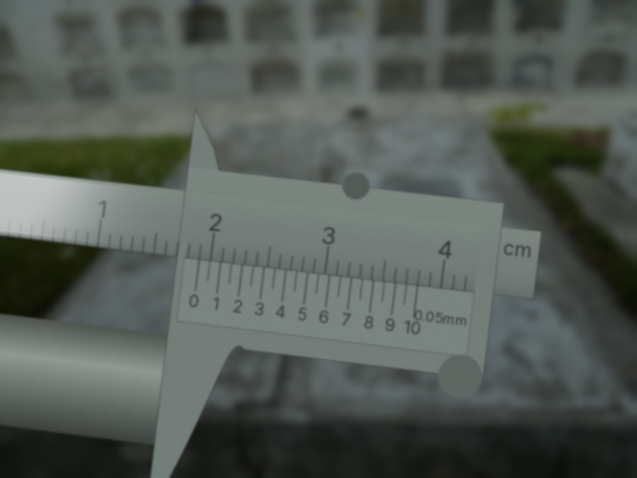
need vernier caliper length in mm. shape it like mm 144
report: mm 19.0
